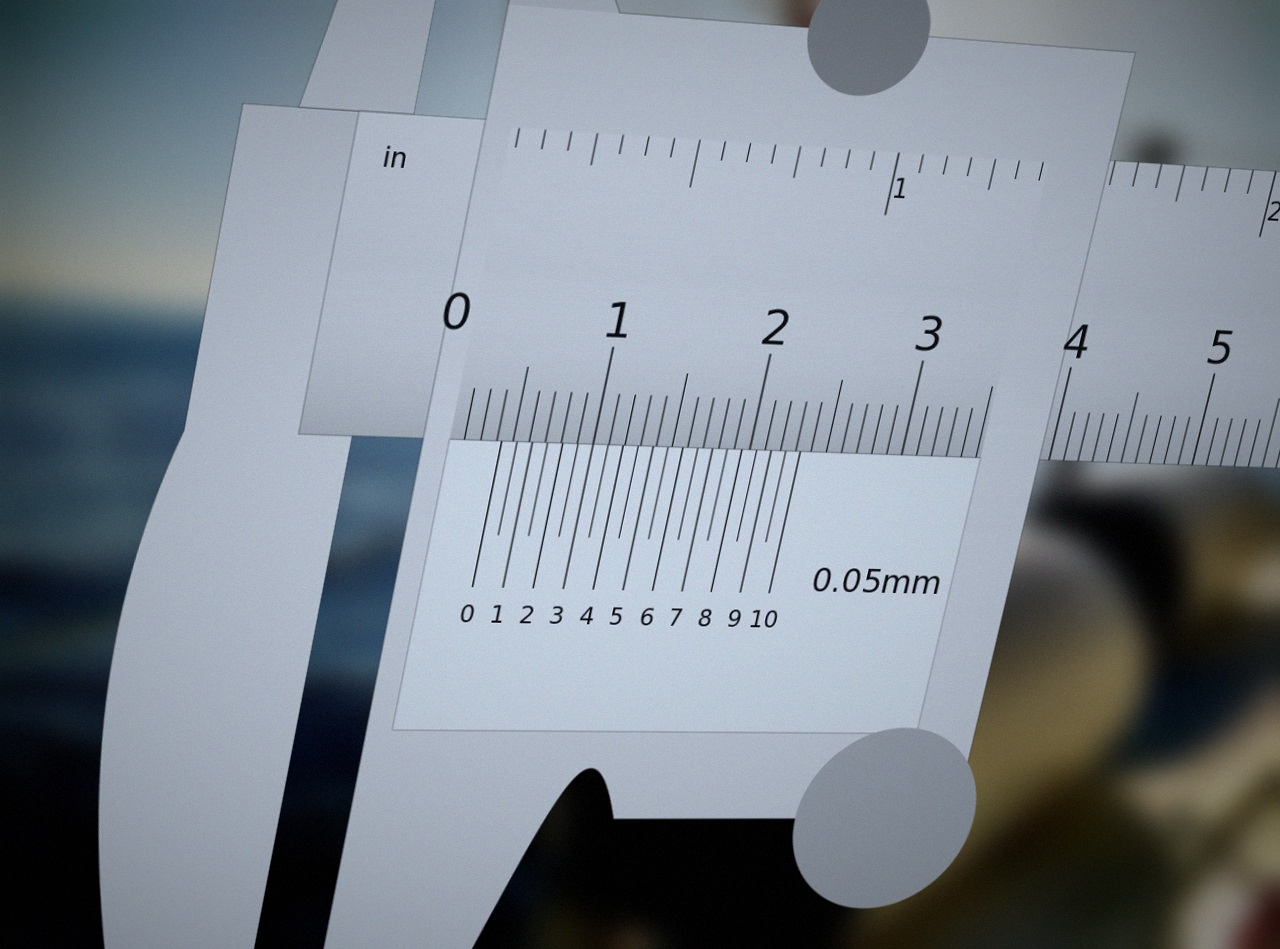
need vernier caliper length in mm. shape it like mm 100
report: mm 4.3
